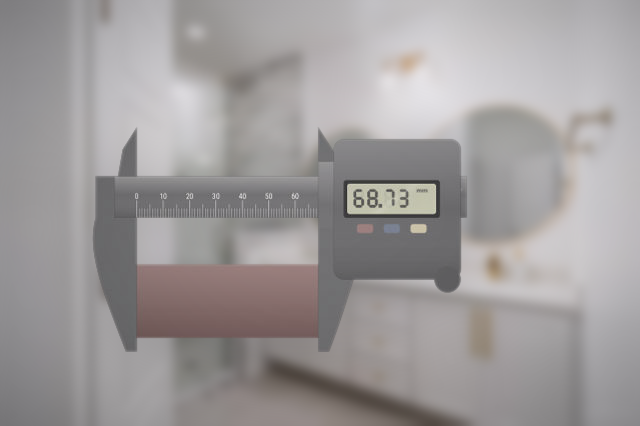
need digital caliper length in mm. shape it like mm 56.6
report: mm 68.73
